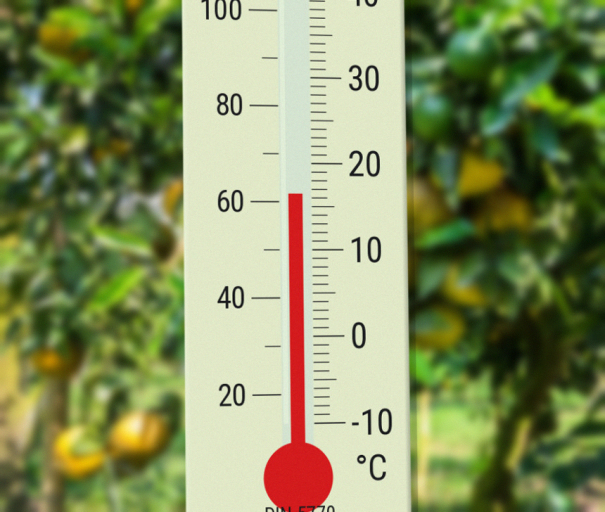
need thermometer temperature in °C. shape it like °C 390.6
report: °C 16.5
